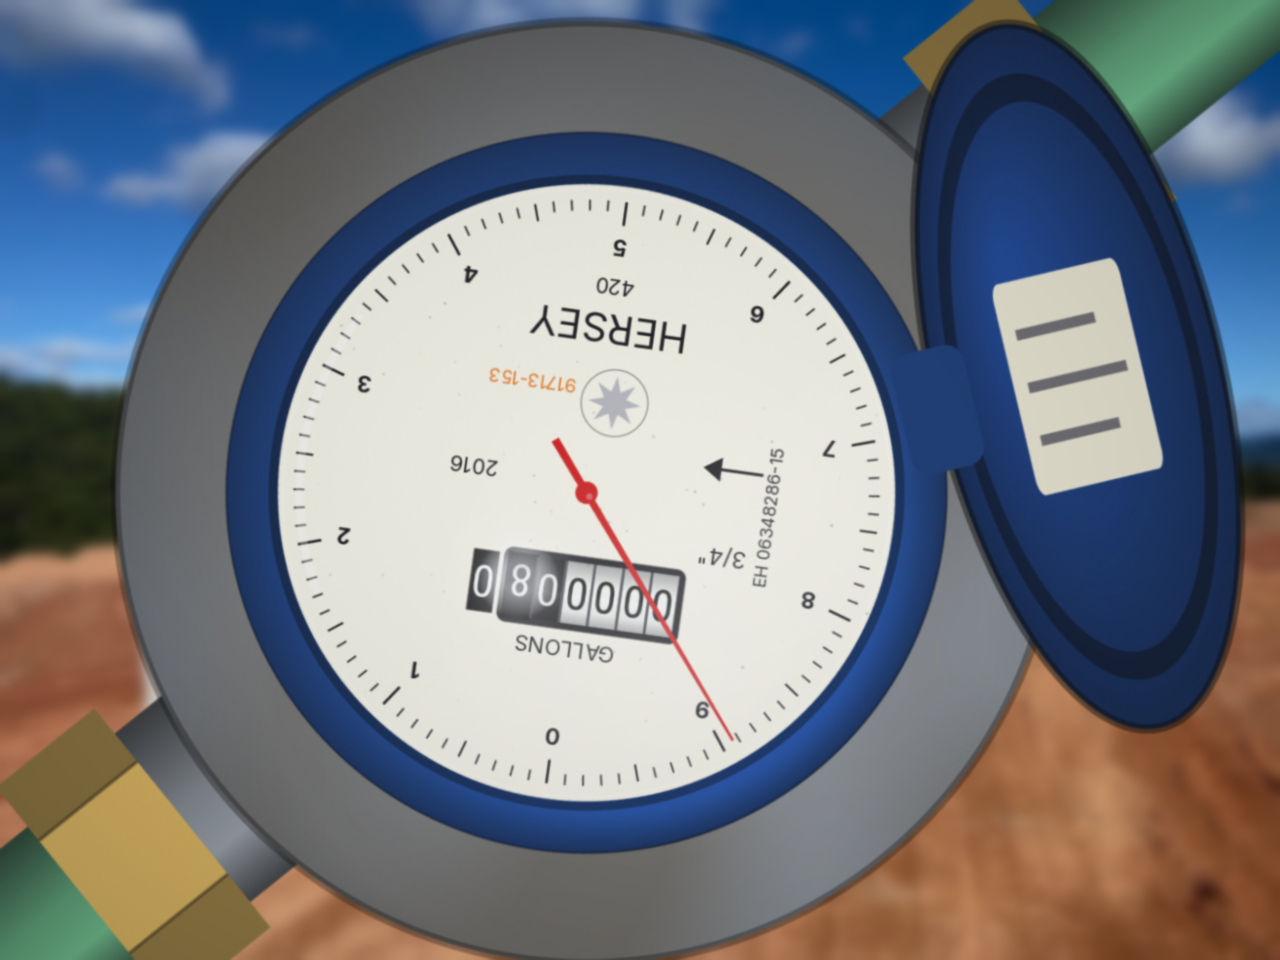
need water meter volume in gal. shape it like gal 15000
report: gal 78.9
